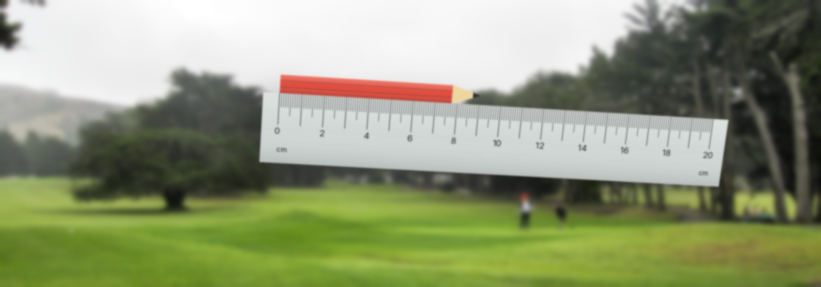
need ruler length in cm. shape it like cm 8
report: cm 9
